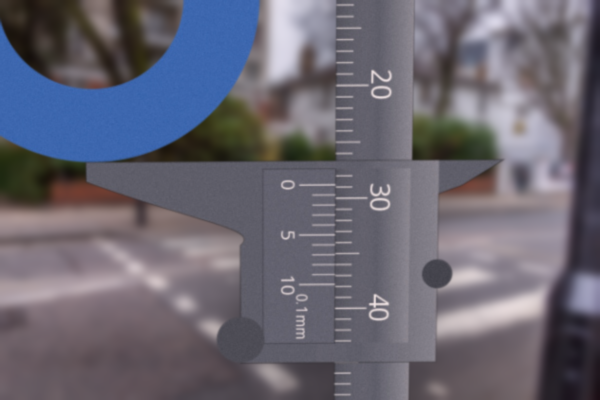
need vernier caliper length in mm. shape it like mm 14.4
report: mm 28.8
